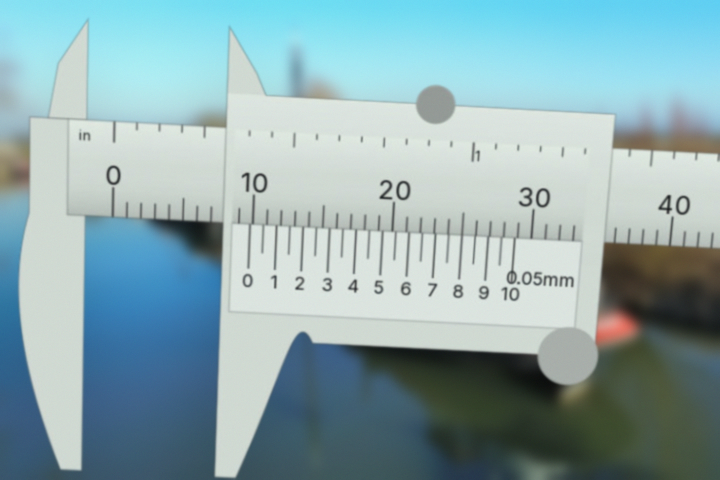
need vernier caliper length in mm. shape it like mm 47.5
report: mm 9.8
